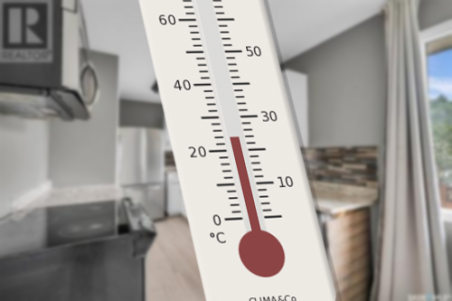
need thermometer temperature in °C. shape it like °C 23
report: °C 24
